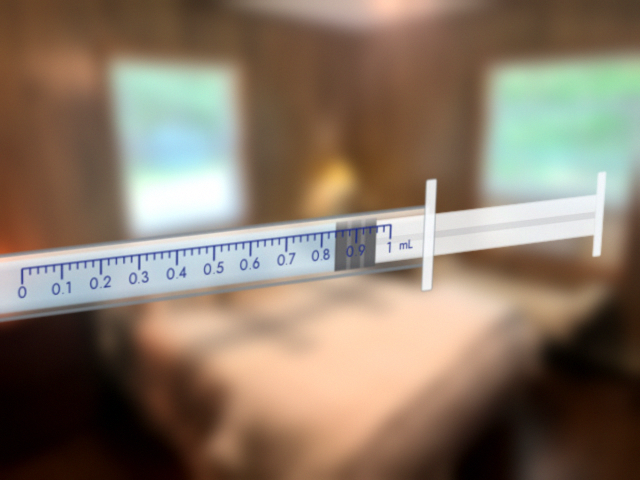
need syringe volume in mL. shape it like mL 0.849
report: mL 0.84
